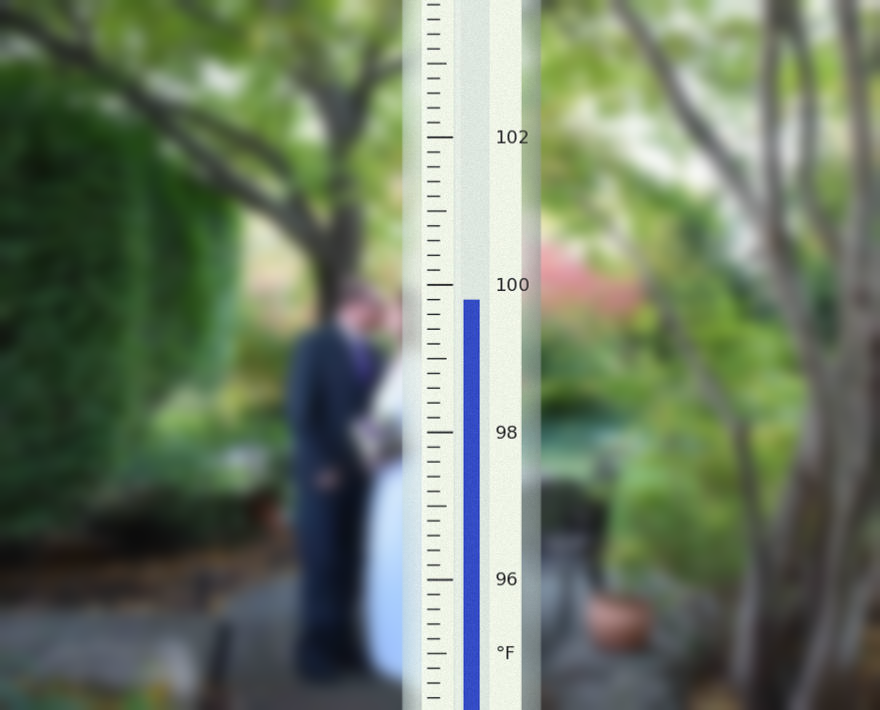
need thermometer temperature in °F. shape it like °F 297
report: °F 99.8
